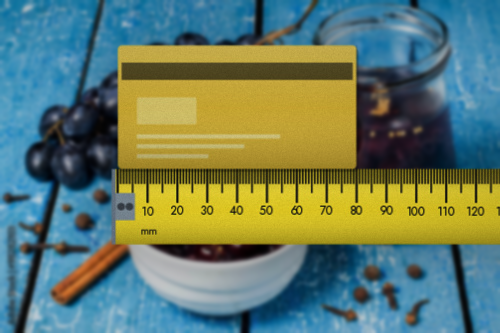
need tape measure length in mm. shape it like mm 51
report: mm 80
